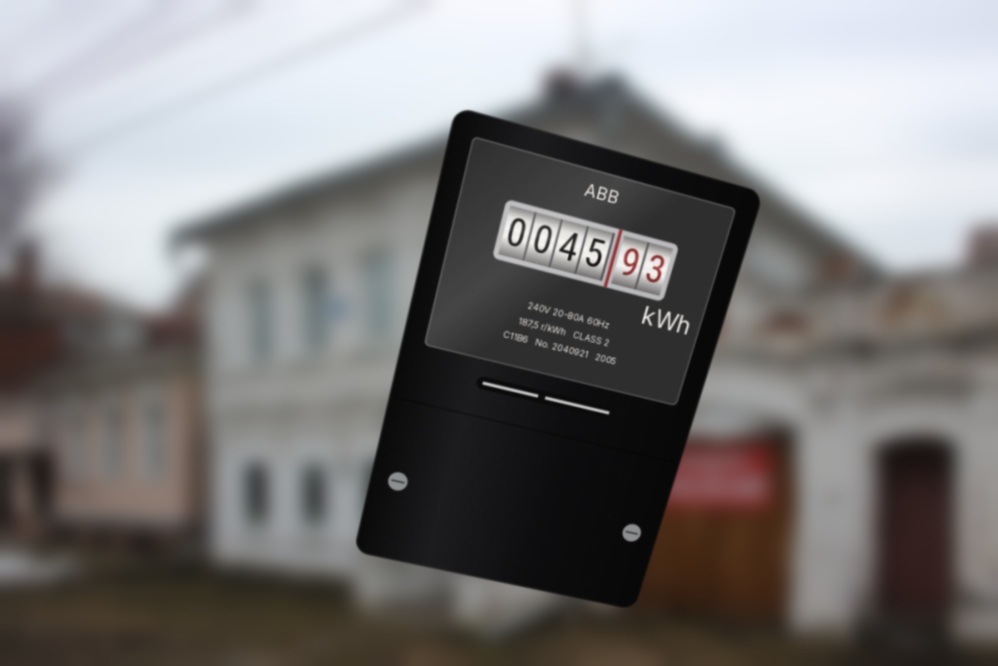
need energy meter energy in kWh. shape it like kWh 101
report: kWh 45.93
